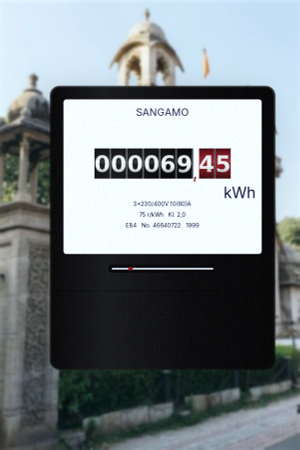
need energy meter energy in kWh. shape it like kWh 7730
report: kWh 69.45
